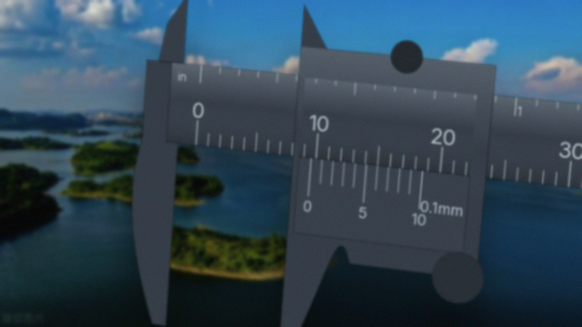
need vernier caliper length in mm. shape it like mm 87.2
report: mm 9.6
